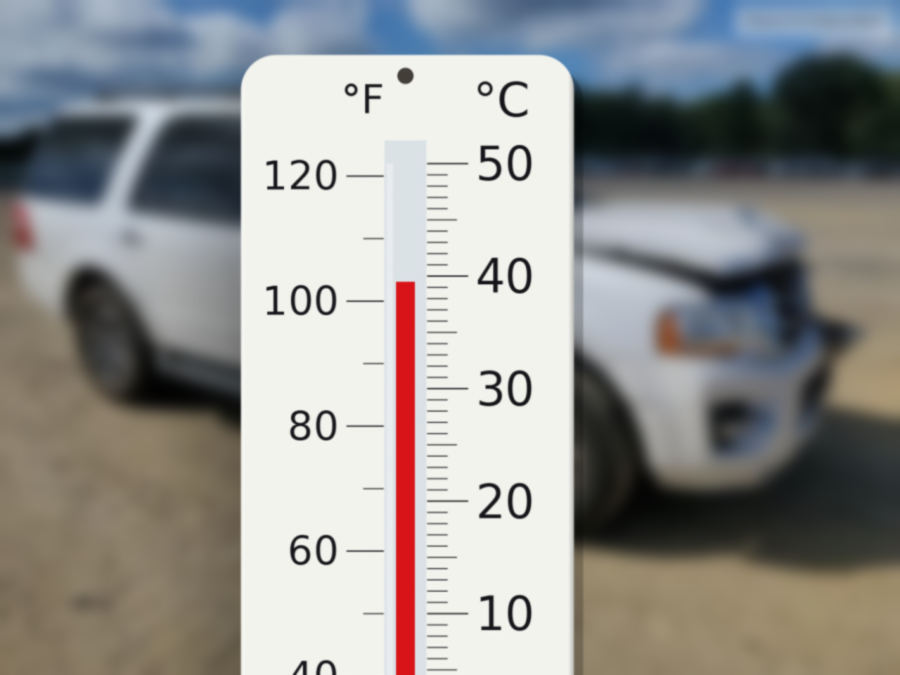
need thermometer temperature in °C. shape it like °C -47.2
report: °C 39.5
